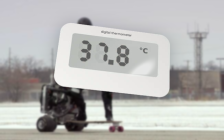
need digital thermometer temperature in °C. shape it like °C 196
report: °C 37.8
